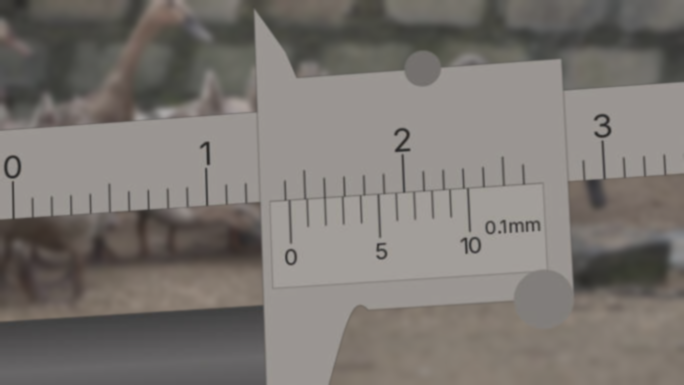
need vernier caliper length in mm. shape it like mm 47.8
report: mm 14.2
